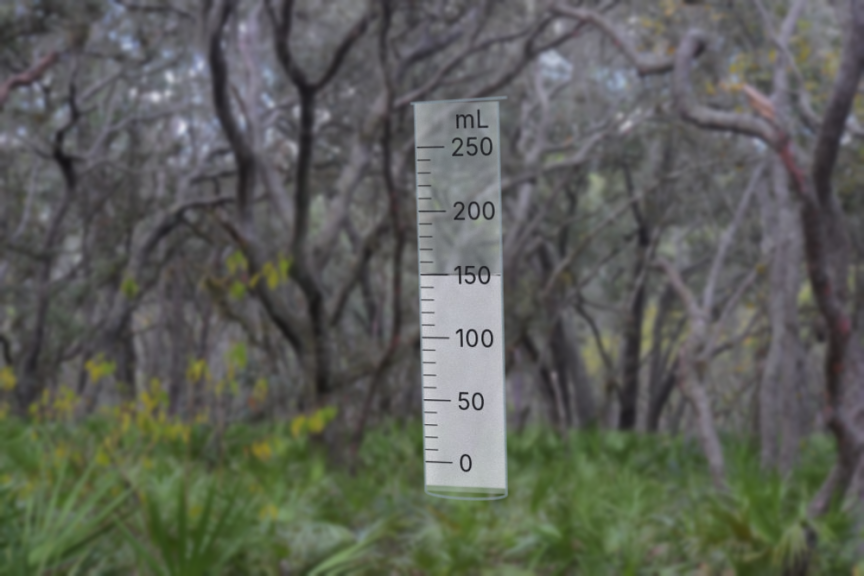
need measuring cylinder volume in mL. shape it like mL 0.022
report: mL 150
